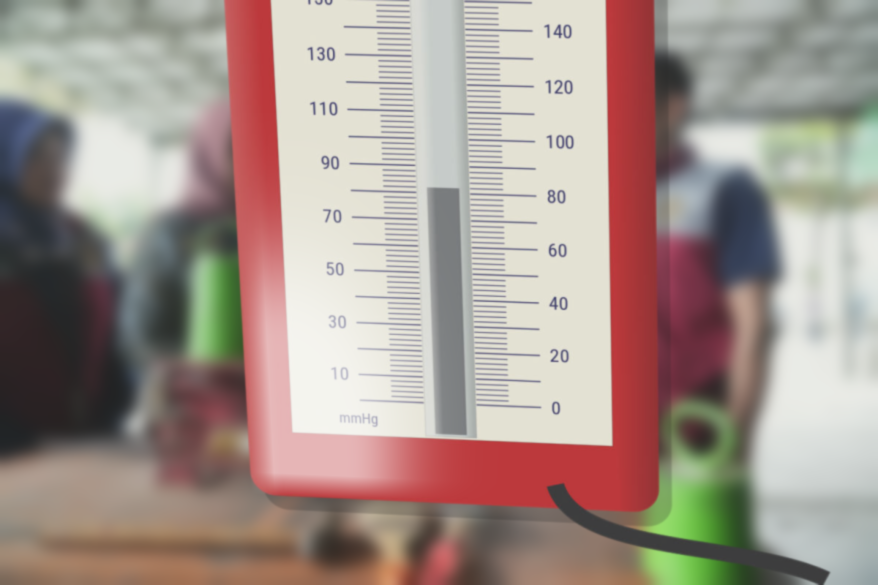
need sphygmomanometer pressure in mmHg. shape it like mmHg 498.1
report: mmHg 82
